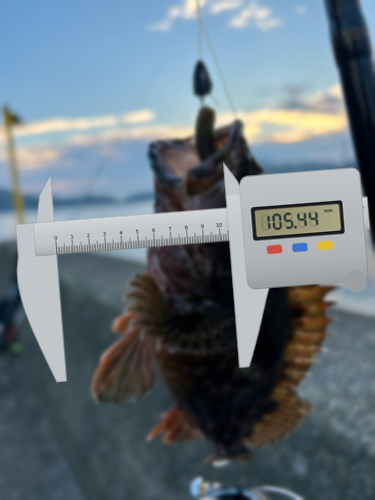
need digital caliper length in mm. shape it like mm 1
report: mm 105.44
